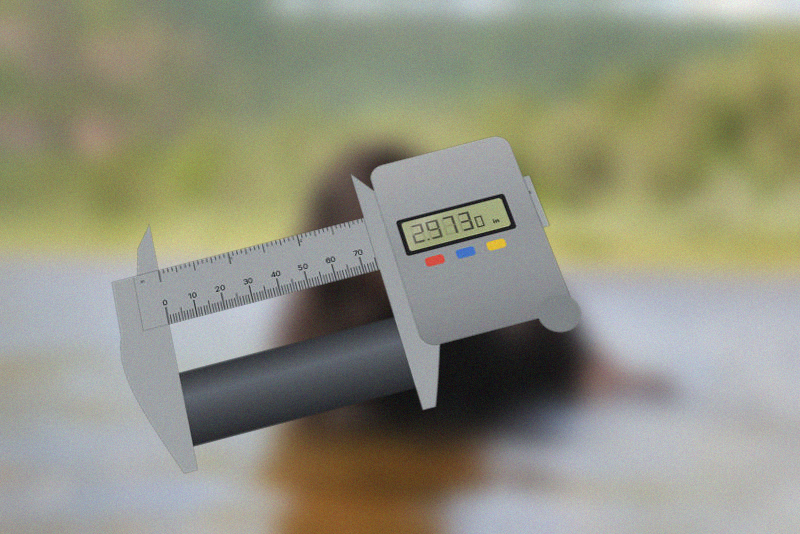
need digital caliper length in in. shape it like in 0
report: in 2.9730
